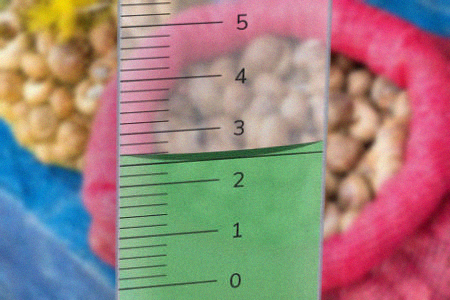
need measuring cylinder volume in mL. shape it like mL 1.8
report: mL 2.4
